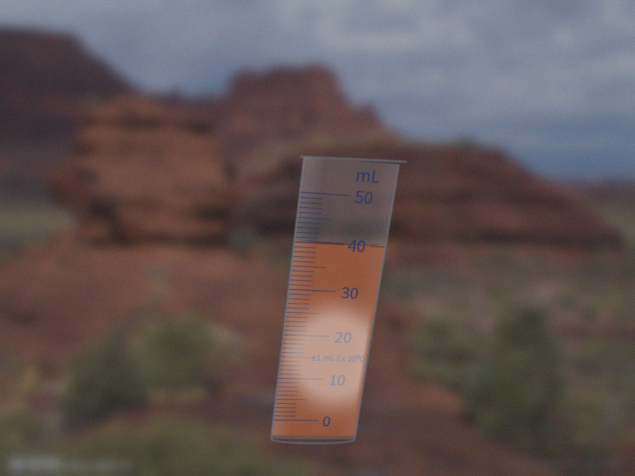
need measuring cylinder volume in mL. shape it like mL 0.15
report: mL 40
